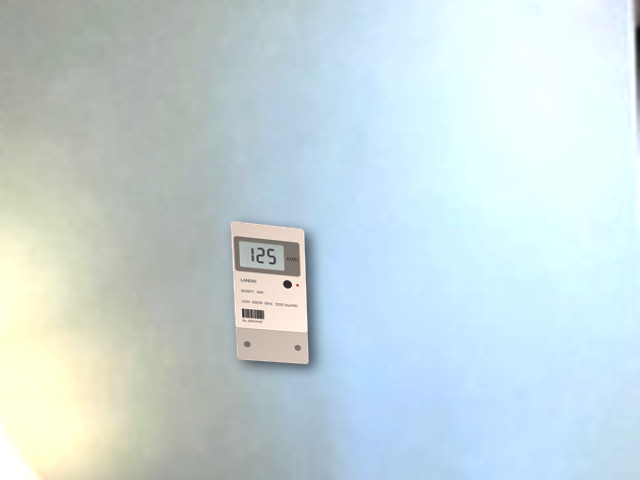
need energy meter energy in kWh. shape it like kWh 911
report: kWh 125
